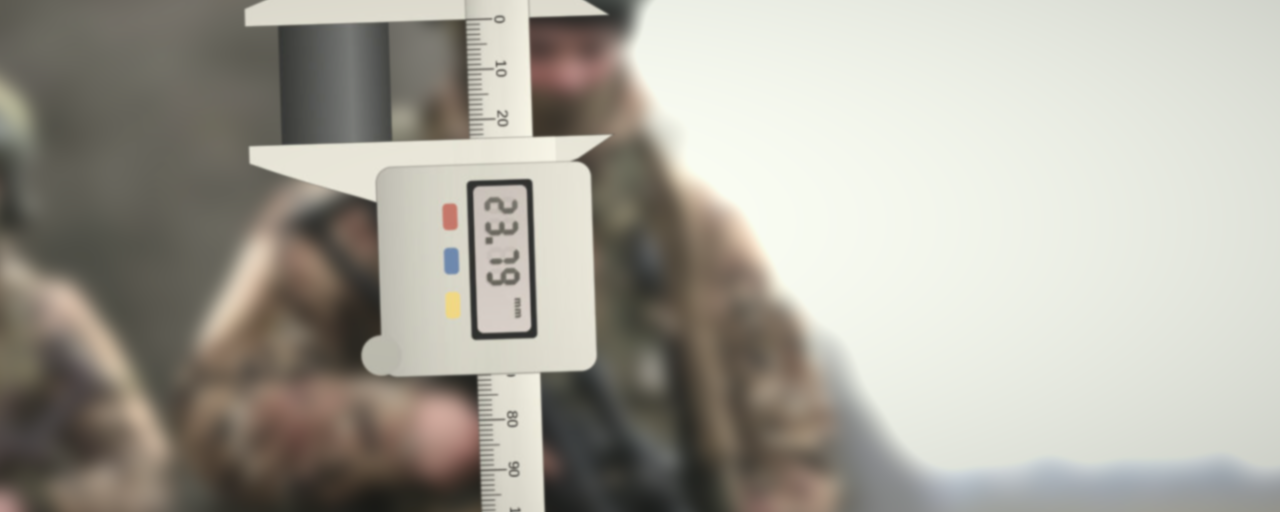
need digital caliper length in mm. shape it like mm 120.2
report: mm 23.79
